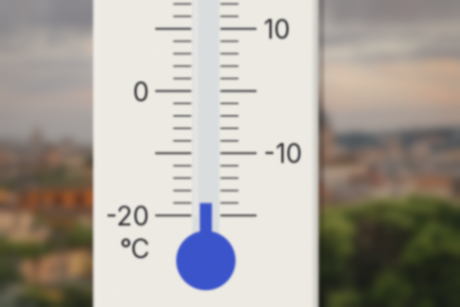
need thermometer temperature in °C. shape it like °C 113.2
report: °C -18
